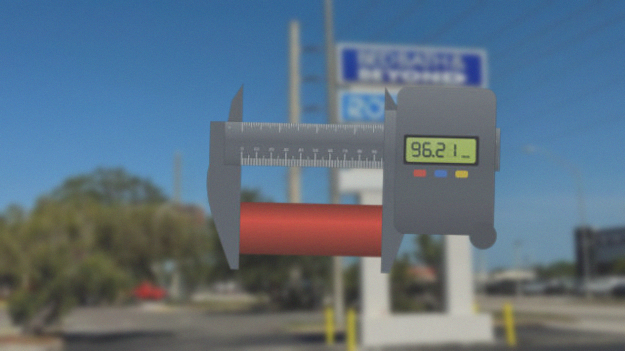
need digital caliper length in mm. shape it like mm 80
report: mm 96.21
